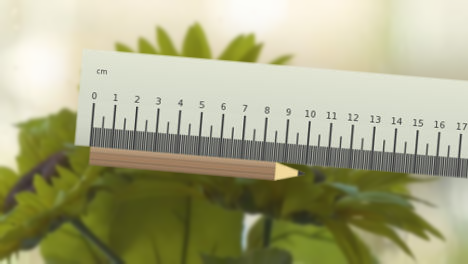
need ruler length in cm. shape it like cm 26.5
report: cm 10
